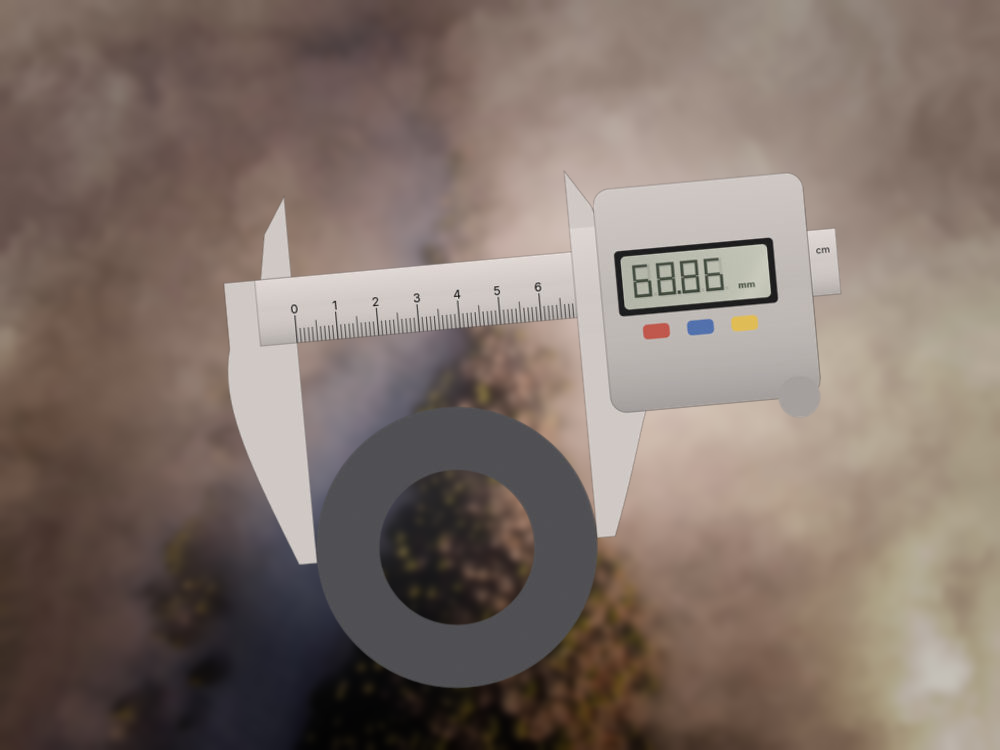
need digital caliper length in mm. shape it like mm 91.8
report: mm 68.86
